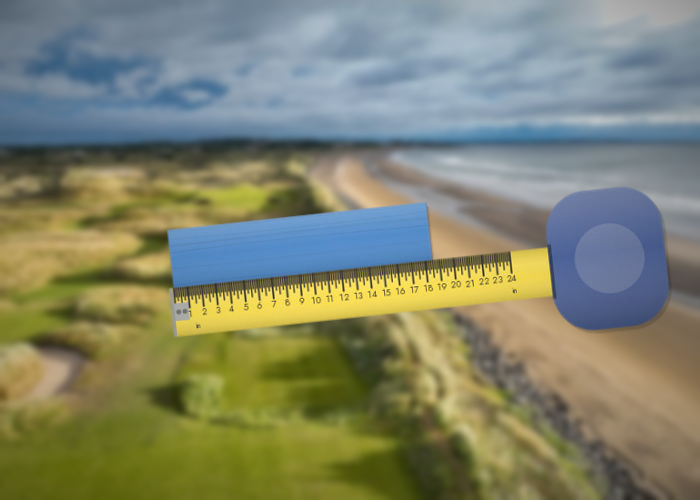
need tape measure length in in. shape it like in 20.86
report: in 18.5
